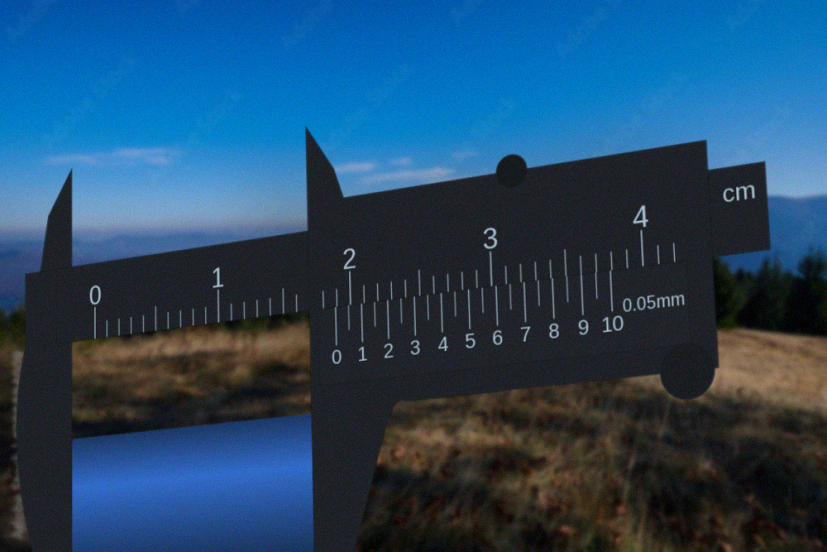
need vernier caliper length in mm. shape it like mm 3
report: mm 18.9
